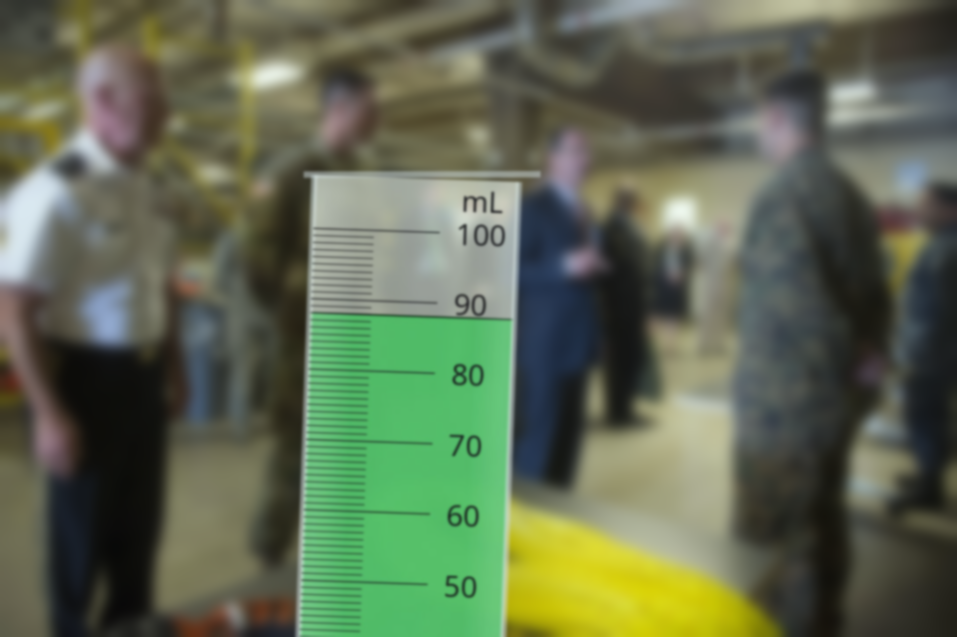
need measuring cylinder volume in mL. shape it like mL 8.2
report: mL 88
